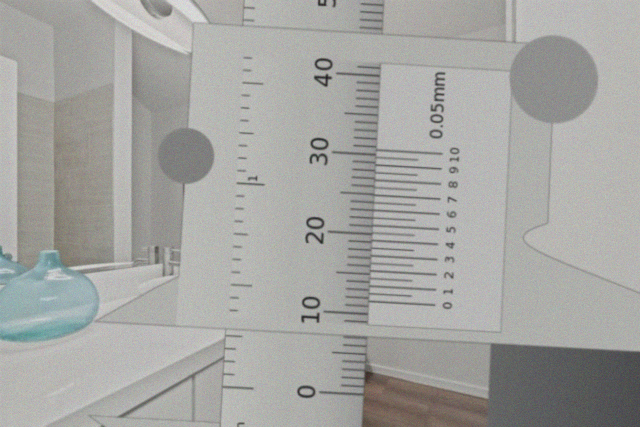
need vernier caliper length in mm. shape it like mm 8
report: mm 11.6
